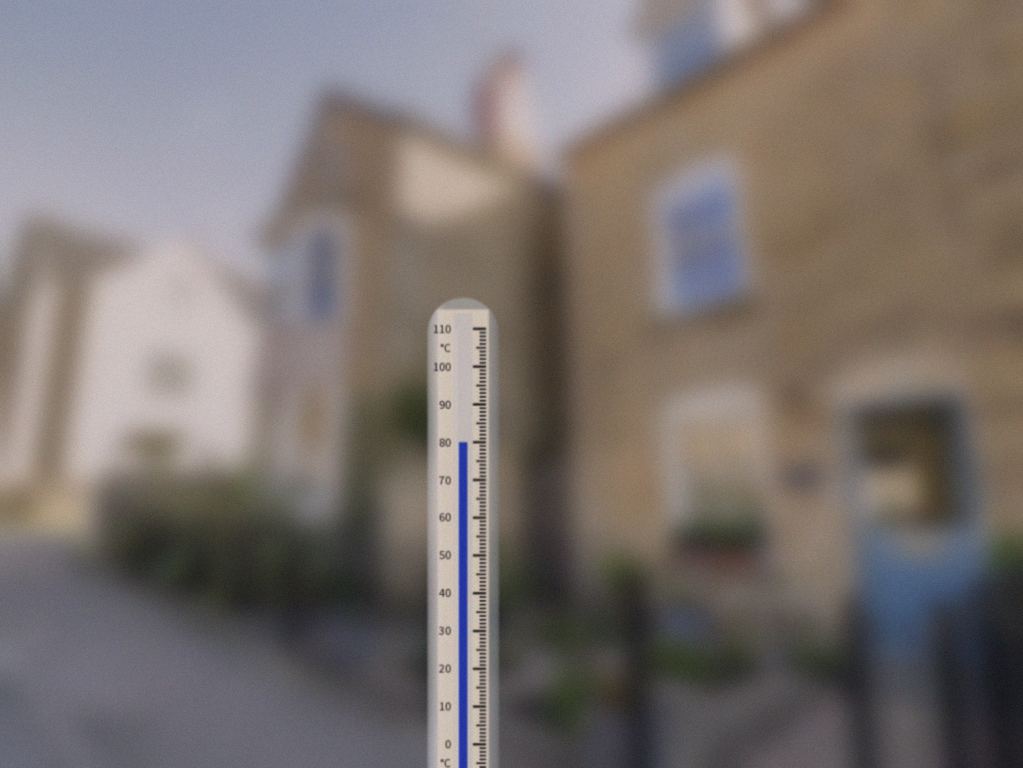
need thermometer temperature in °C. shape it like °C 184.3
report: °C 80
